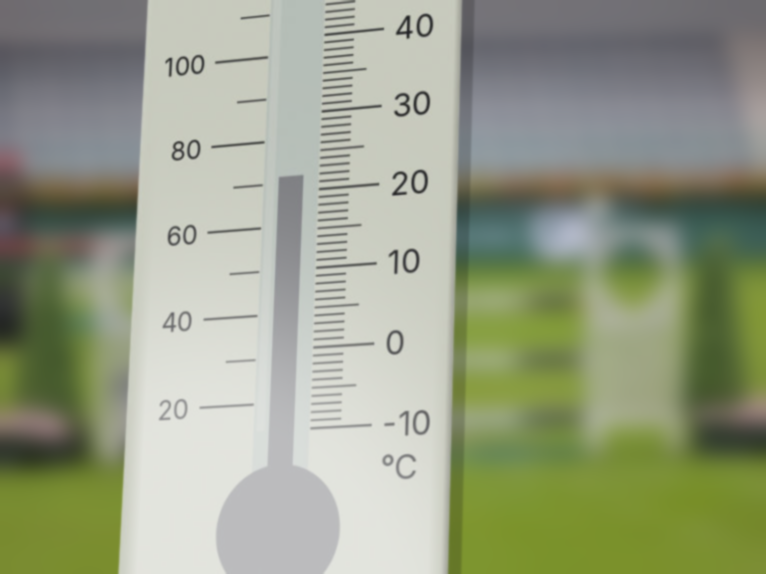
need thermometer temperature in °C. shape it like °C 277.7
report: °C 22
